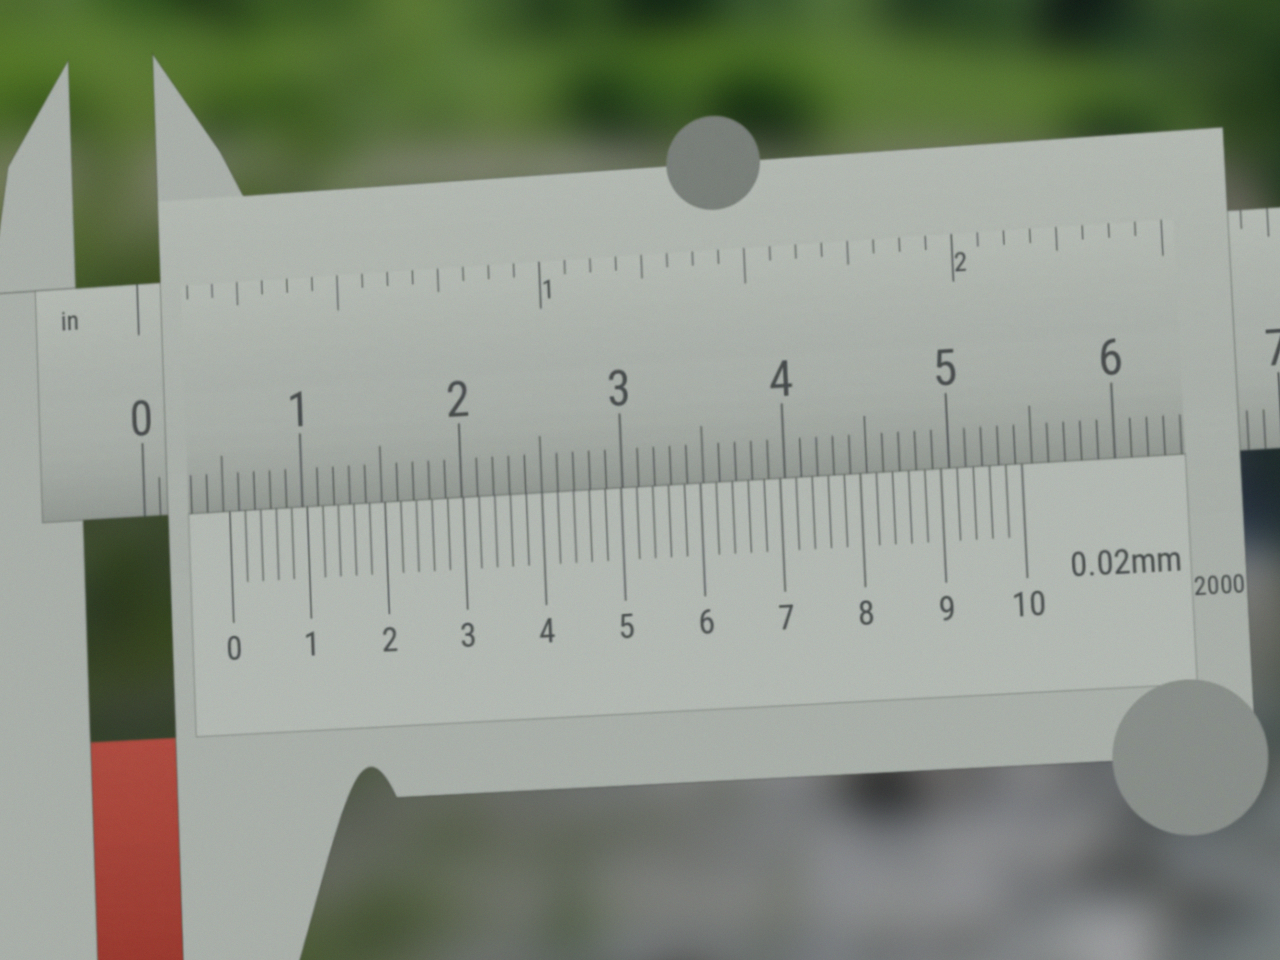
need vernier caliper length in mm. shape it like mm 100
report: mm 5.4
